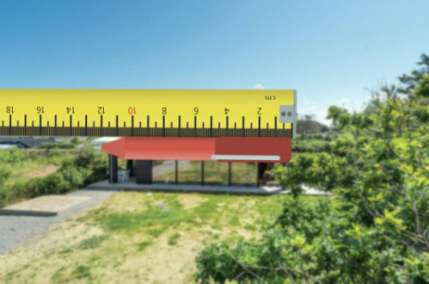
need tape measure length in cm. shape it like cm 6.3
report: cm 12.5
